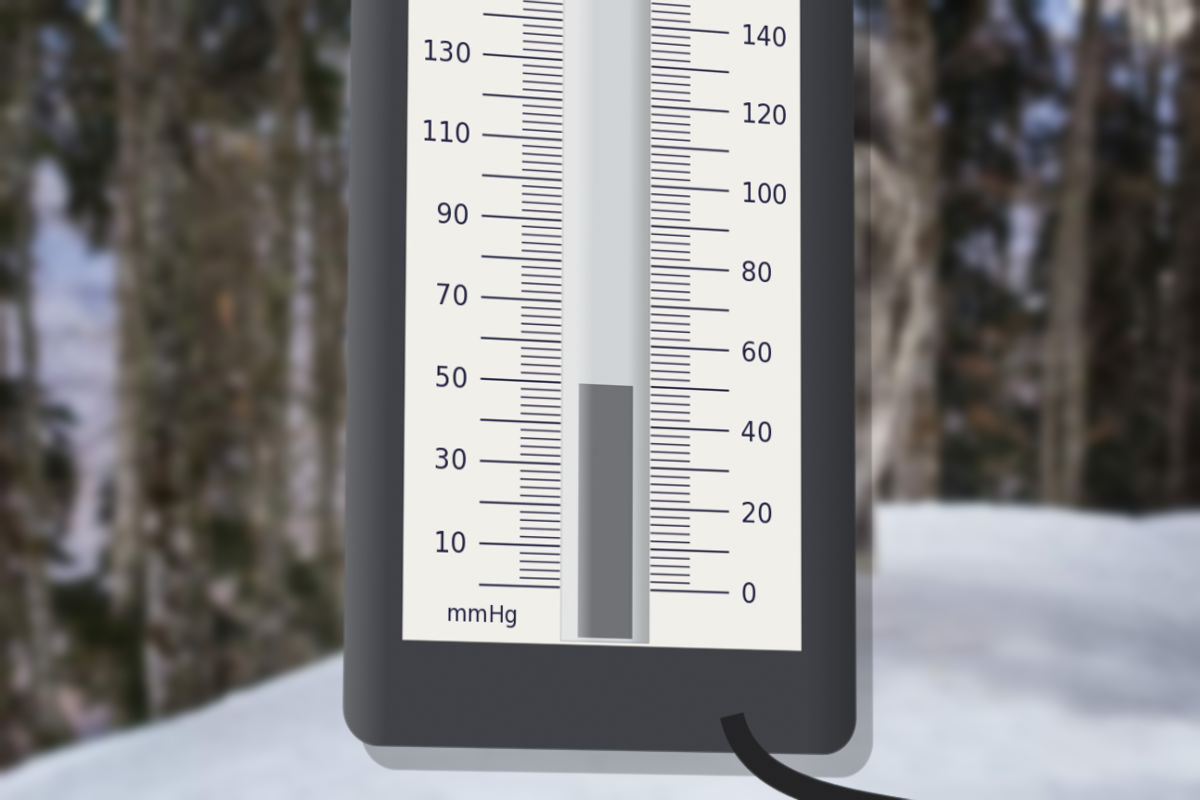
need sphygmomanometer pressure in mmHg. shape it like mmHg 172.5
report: mmHg 50
